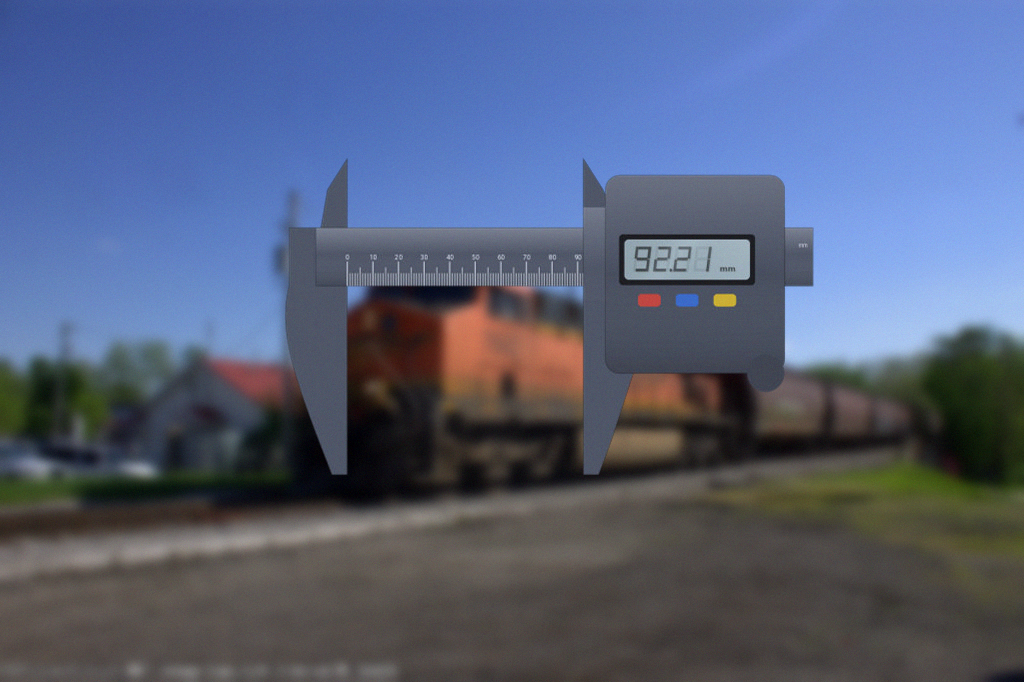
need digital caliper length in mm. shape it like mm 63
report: mm 92.21
